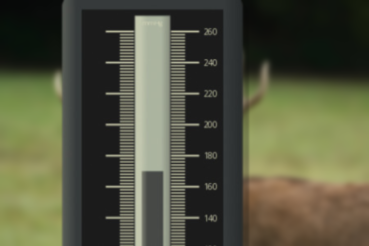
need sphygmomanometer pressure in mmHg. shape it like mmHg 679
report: mmHg 170
